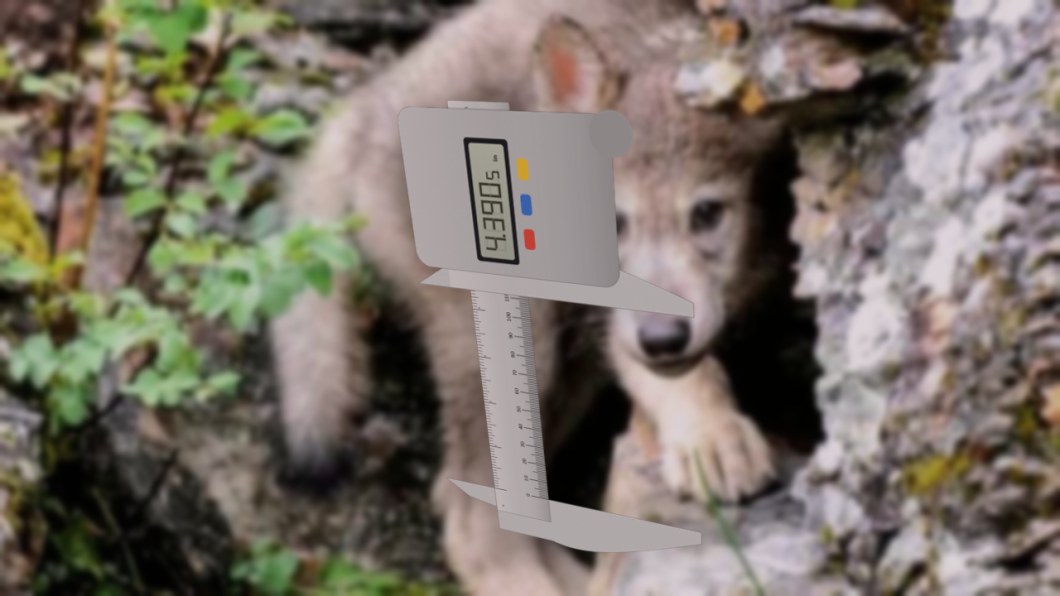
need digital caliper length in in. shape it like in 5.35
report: in 4.3905
